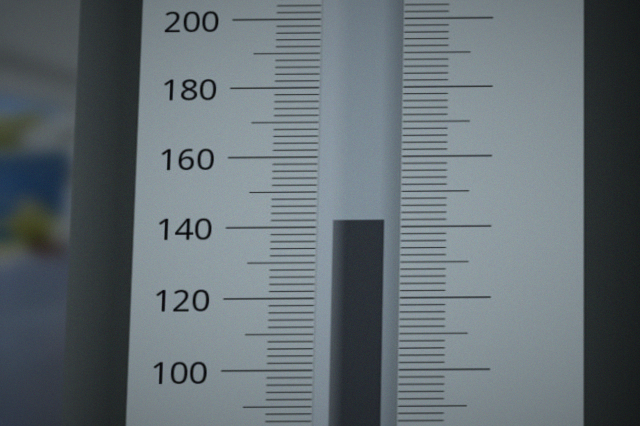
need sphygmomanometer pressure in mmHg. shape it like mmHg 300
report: mmHg 142
